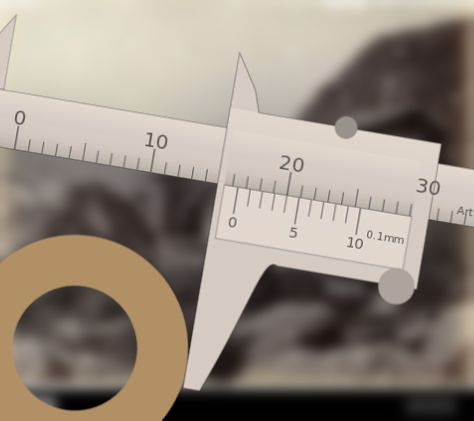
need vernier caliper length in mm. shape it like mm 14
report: mm 16.4
